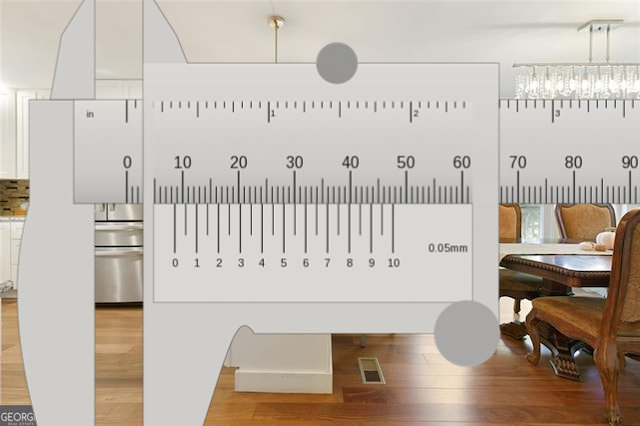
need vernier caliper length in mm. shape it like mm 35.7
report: mm 8.6
